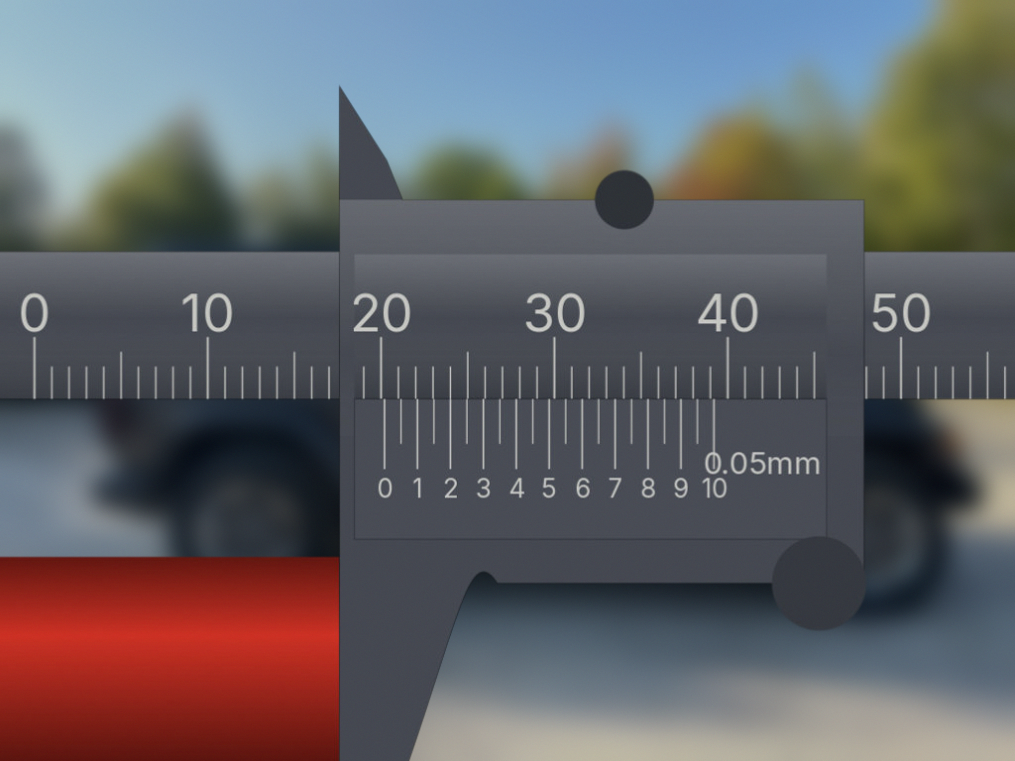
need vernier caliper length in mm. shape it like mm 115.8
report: mm 20.2
